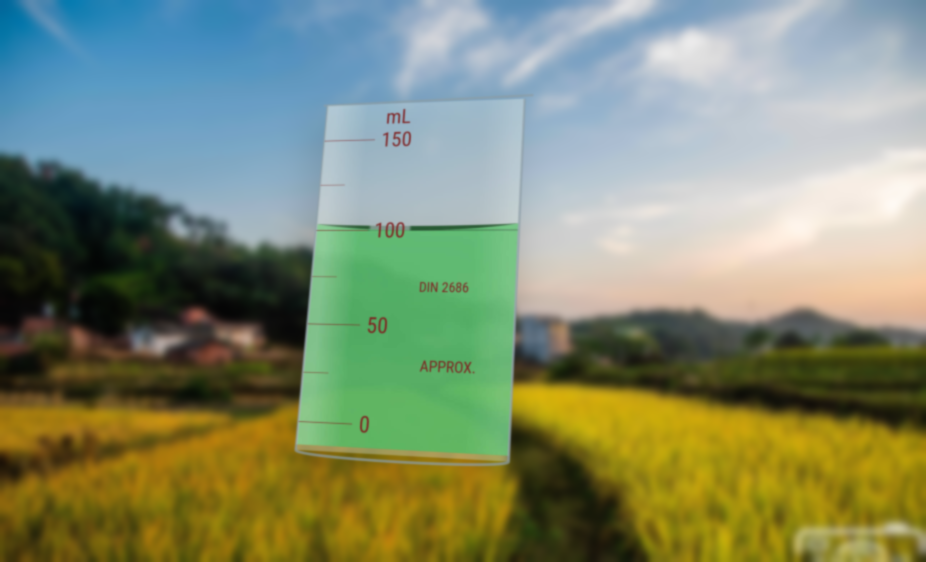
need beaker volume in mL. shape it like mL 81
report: mL 100
